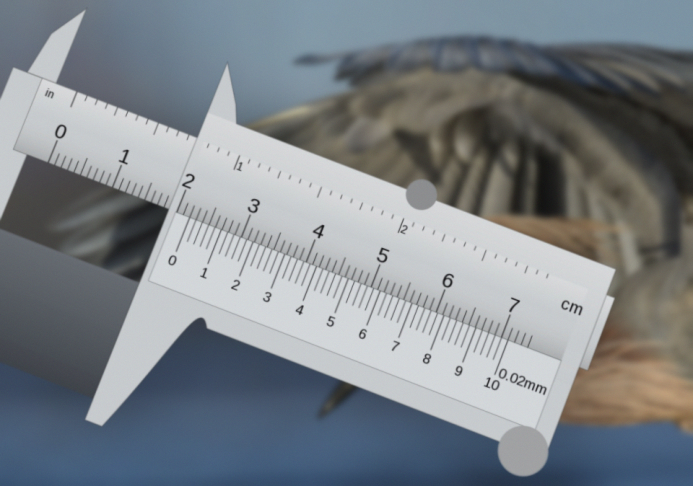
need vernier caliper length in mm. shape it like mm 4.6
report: mm 22.0
